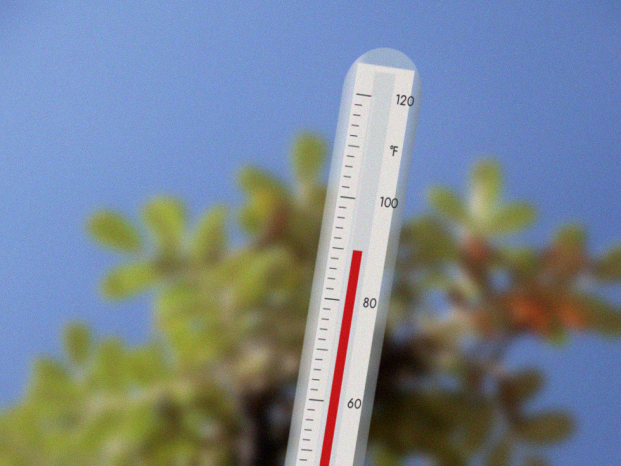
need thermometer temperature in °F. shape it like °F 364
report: °F 90
